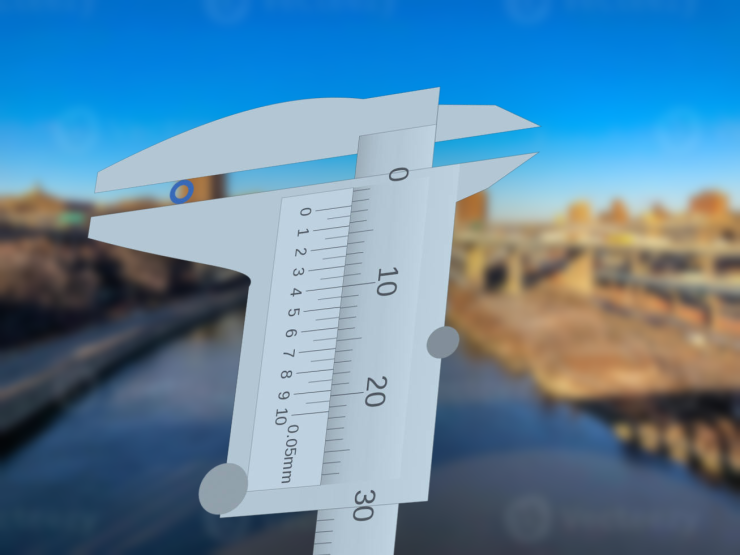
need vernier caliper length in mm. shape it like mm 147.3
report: mm 2.4
